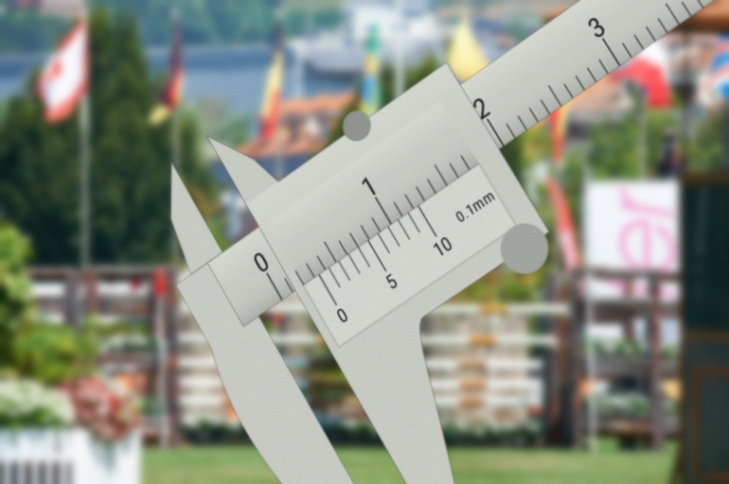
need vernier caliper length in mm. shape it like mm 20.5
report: mm 3.4
